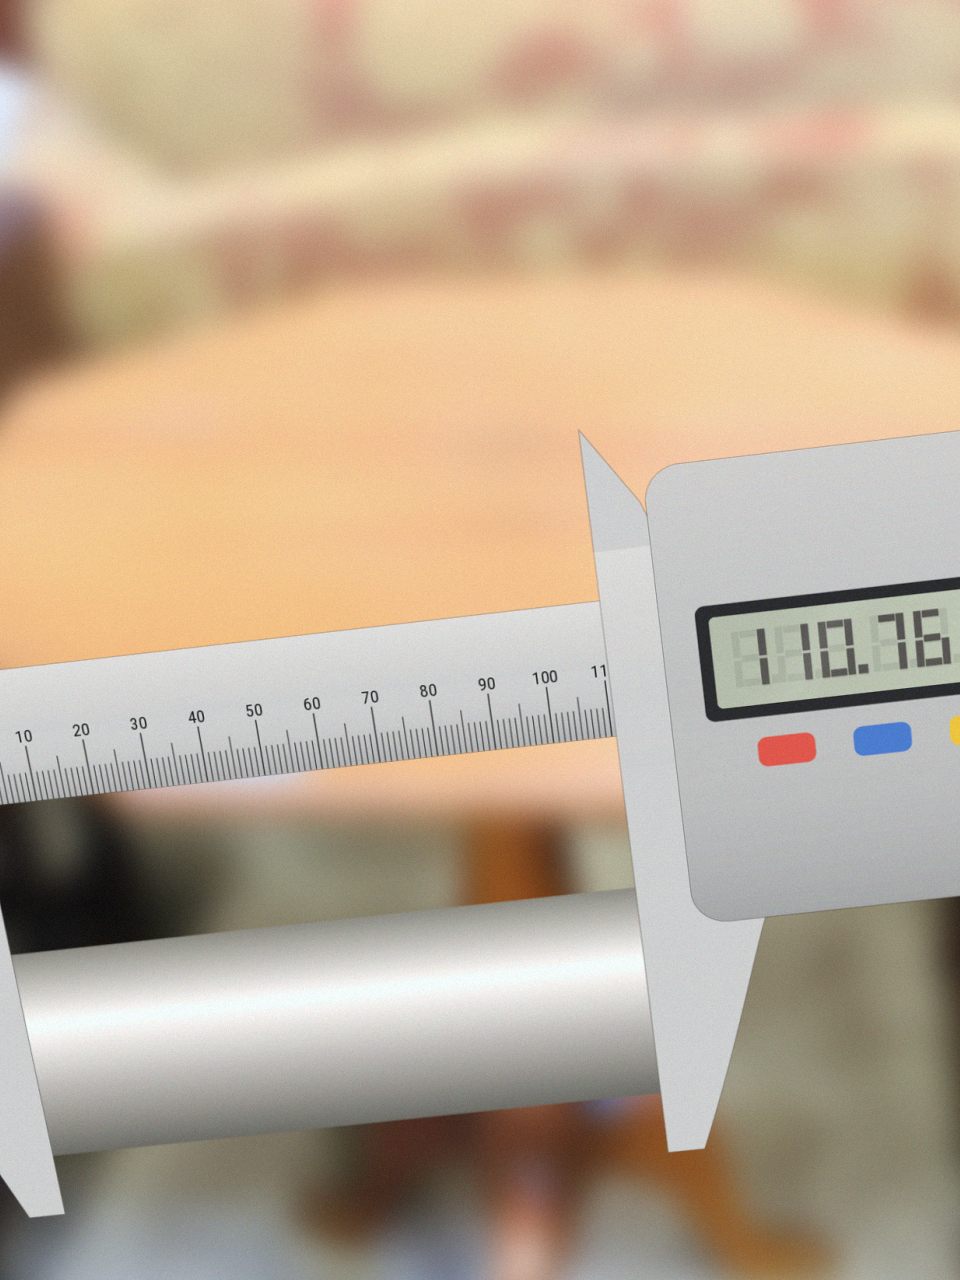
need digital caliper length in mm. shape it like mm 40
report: mm 110.76
